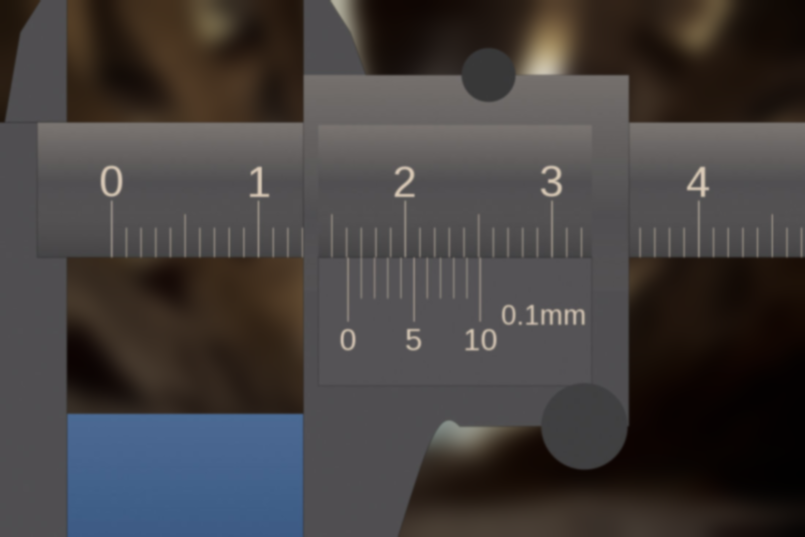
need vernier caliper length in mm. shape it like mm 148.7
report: mm 16.1
